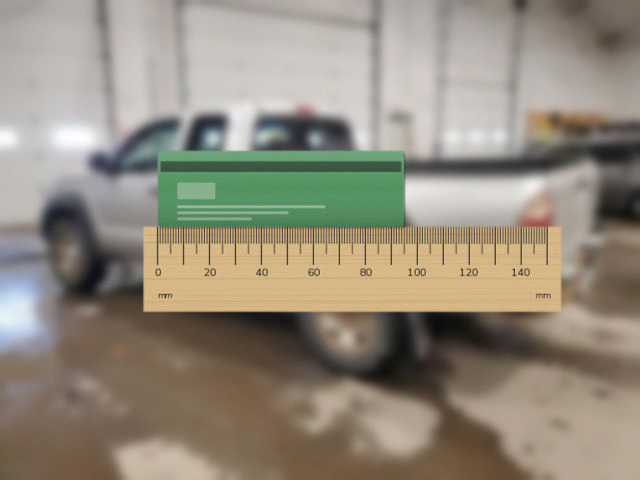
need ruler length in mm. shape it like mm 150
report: mm 95
